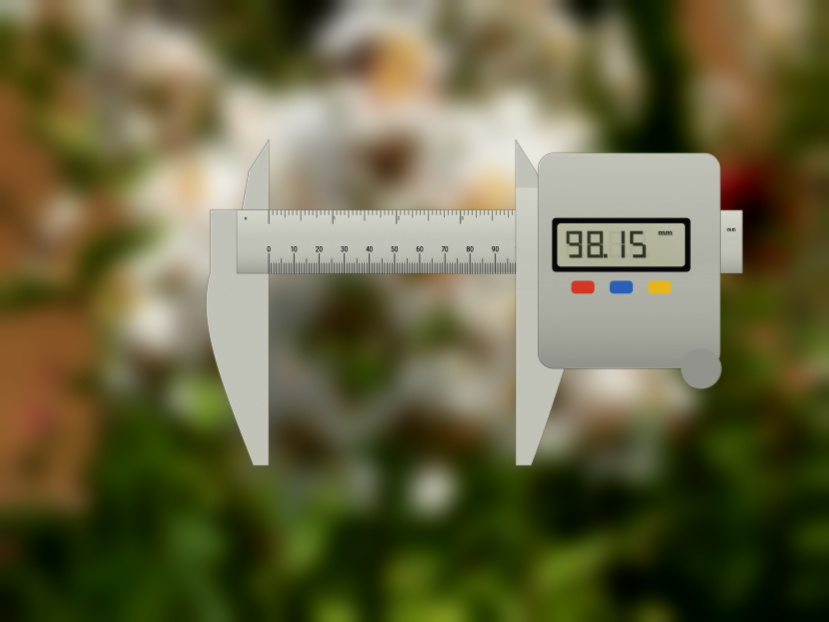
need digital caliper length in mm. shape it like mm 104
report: mm 98.15
